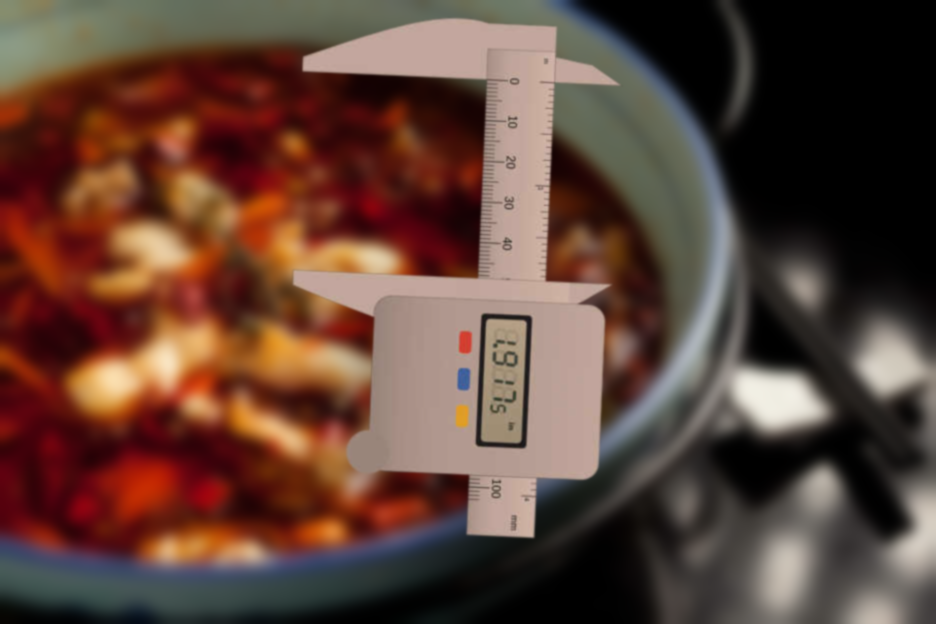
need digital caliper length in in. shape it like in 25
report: in 1.9175
